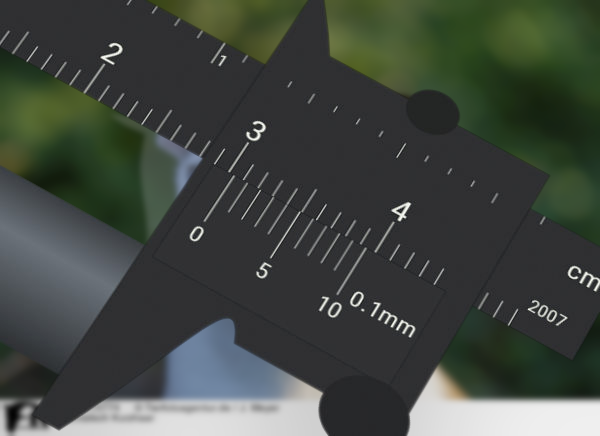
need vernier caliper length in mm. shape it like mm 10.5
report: mm 30.4
